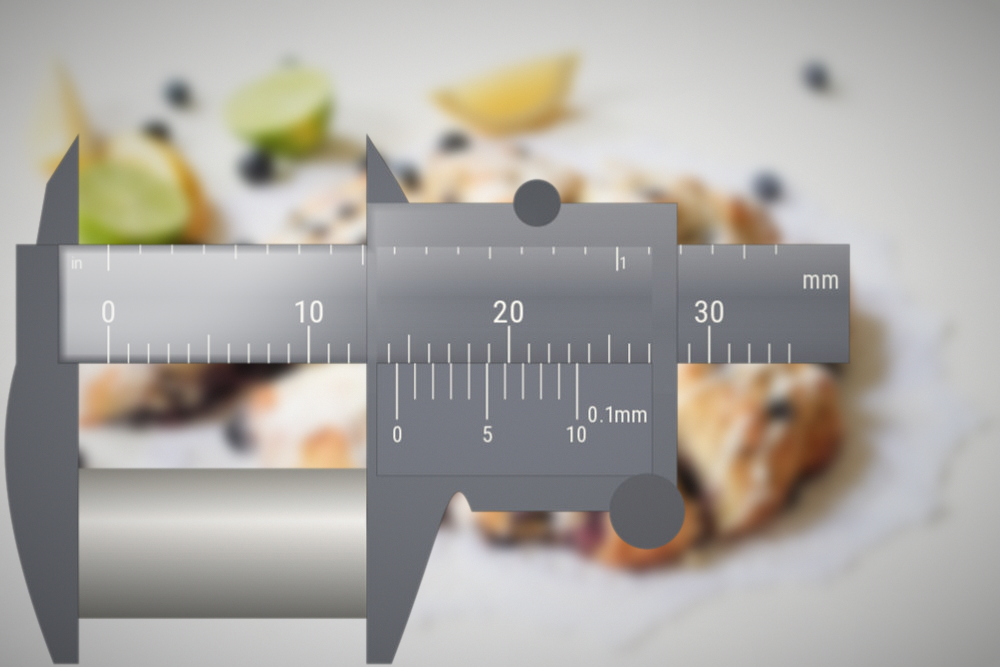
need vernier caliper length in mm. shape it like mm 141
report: mm 14.4
